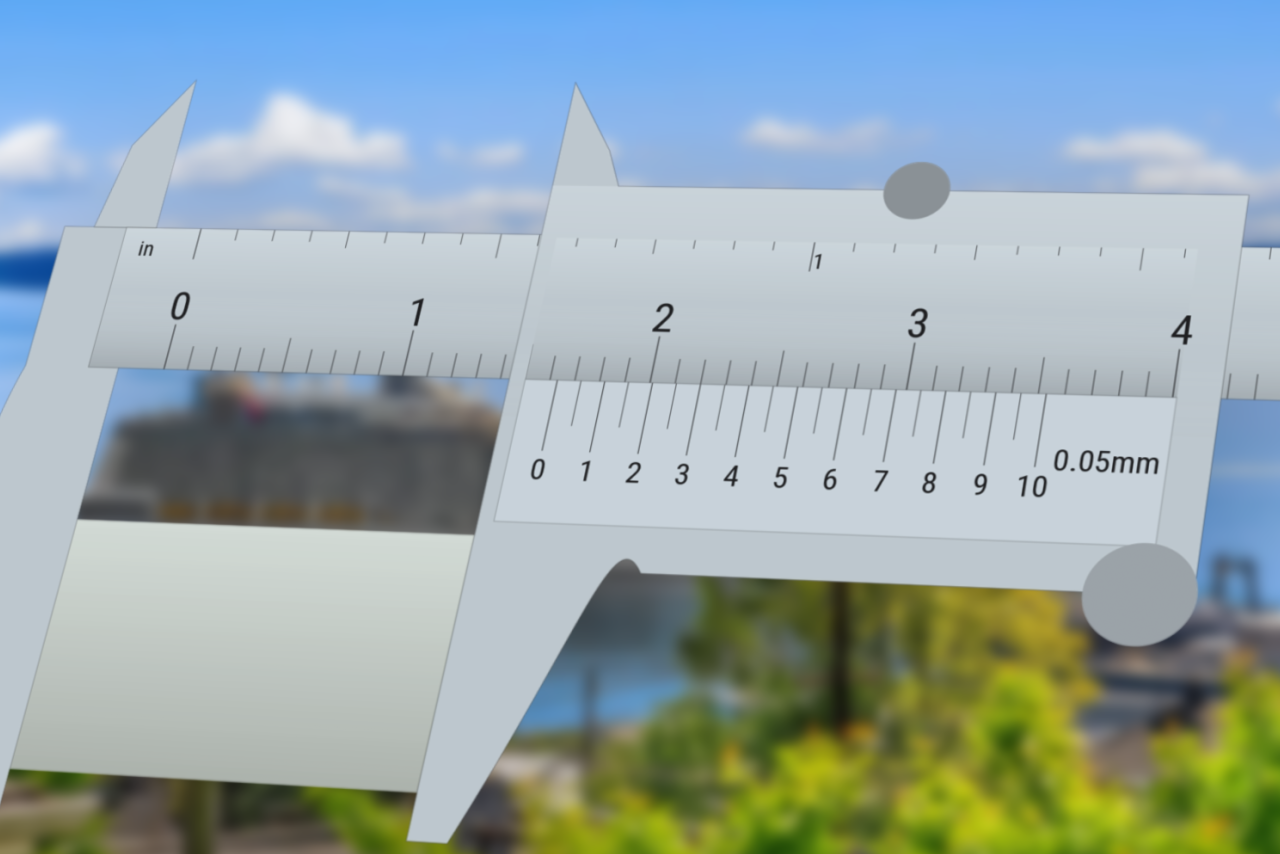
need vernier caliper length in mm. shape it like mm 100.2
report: mm 16.30
